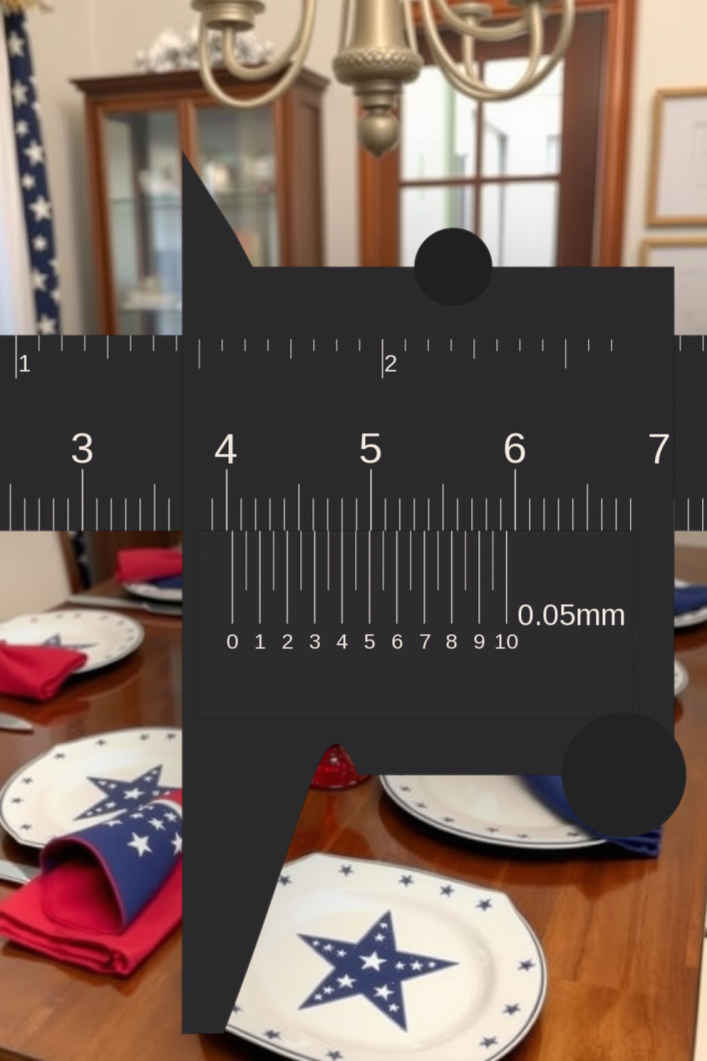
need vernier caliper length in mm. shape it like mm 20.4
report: mm 40.4
